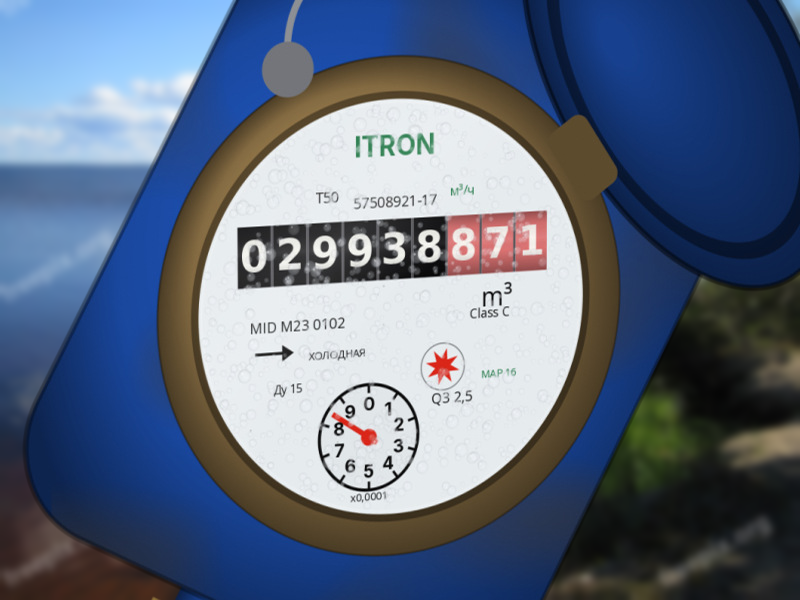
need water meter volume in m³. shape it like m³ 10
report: m³ 29938.8718
